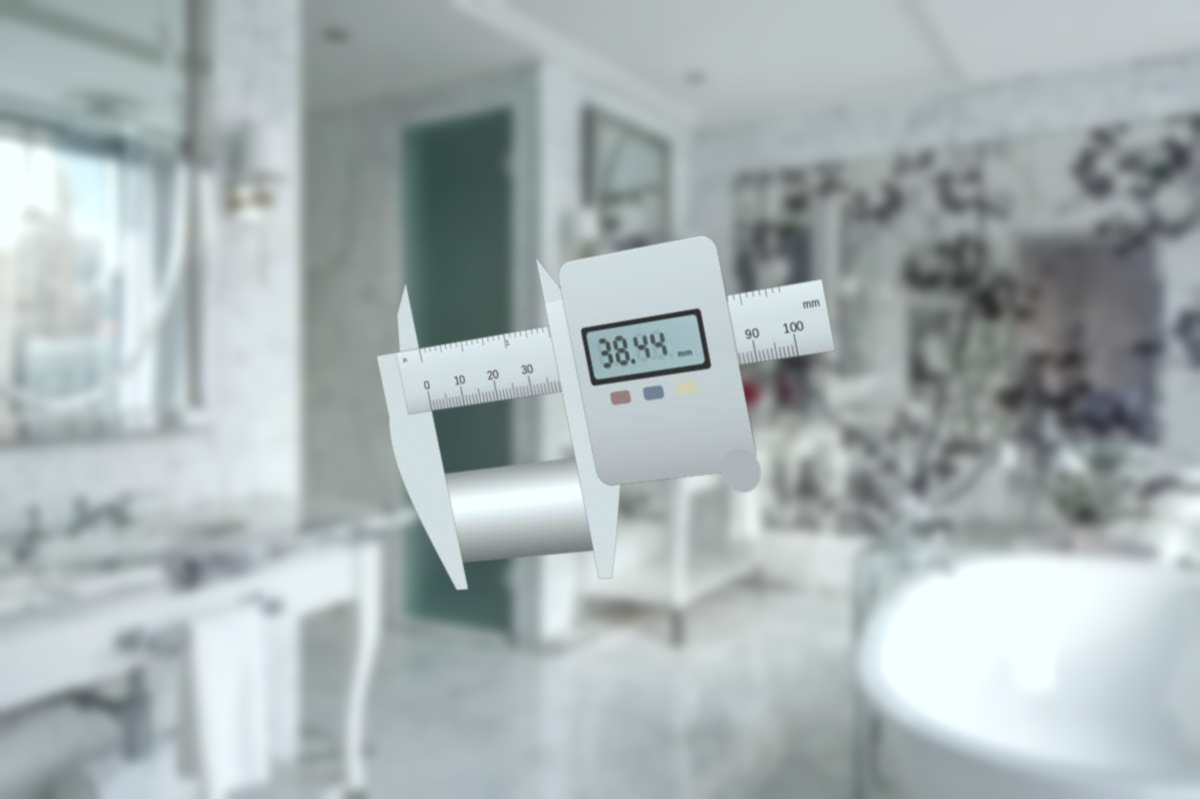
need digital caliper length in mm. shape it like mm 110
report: mm 38.44
